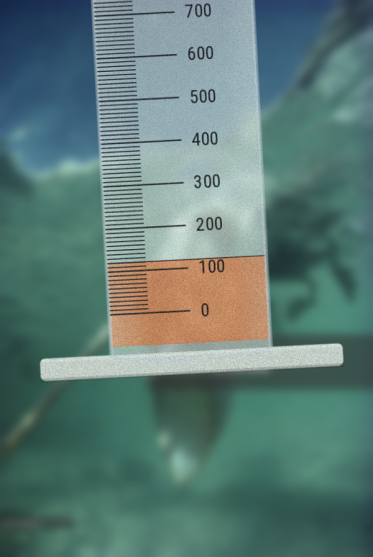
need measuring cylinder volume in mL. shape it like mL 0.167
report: mL 120
